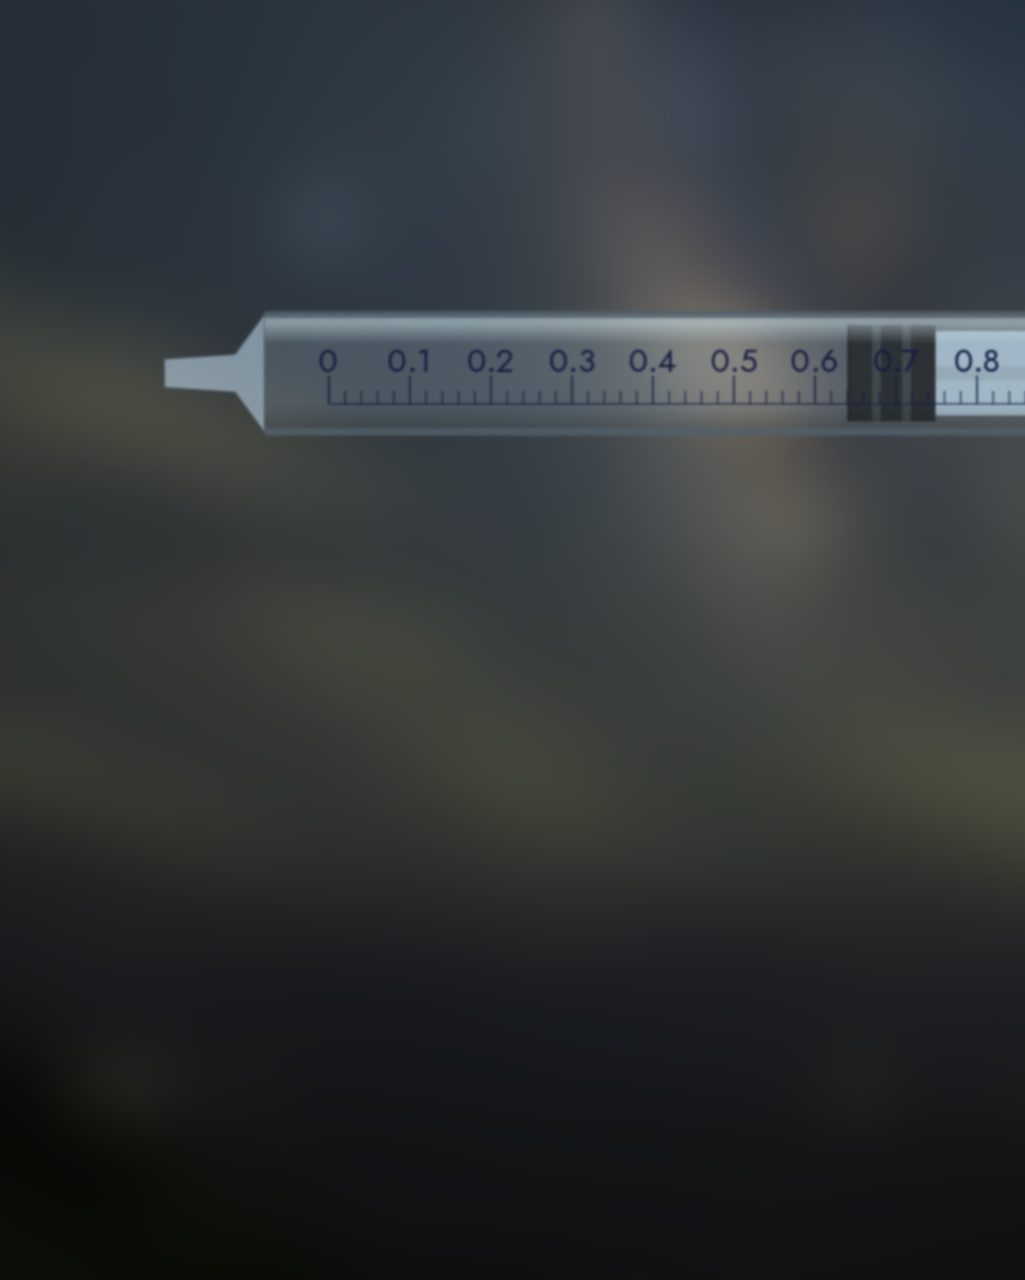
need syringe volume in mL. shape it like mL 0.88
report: mL 0.64
